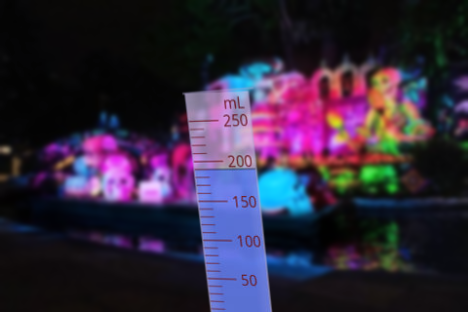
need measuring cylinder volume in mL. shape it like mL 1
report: mL 190
